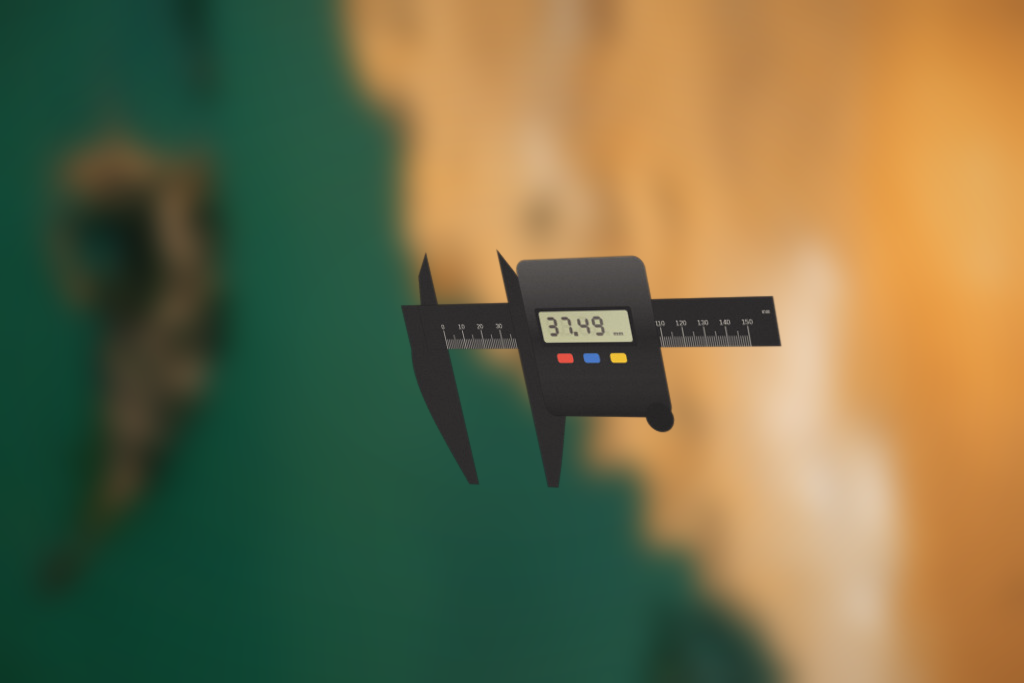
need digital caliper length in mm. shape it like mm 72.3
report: mm 37.49
